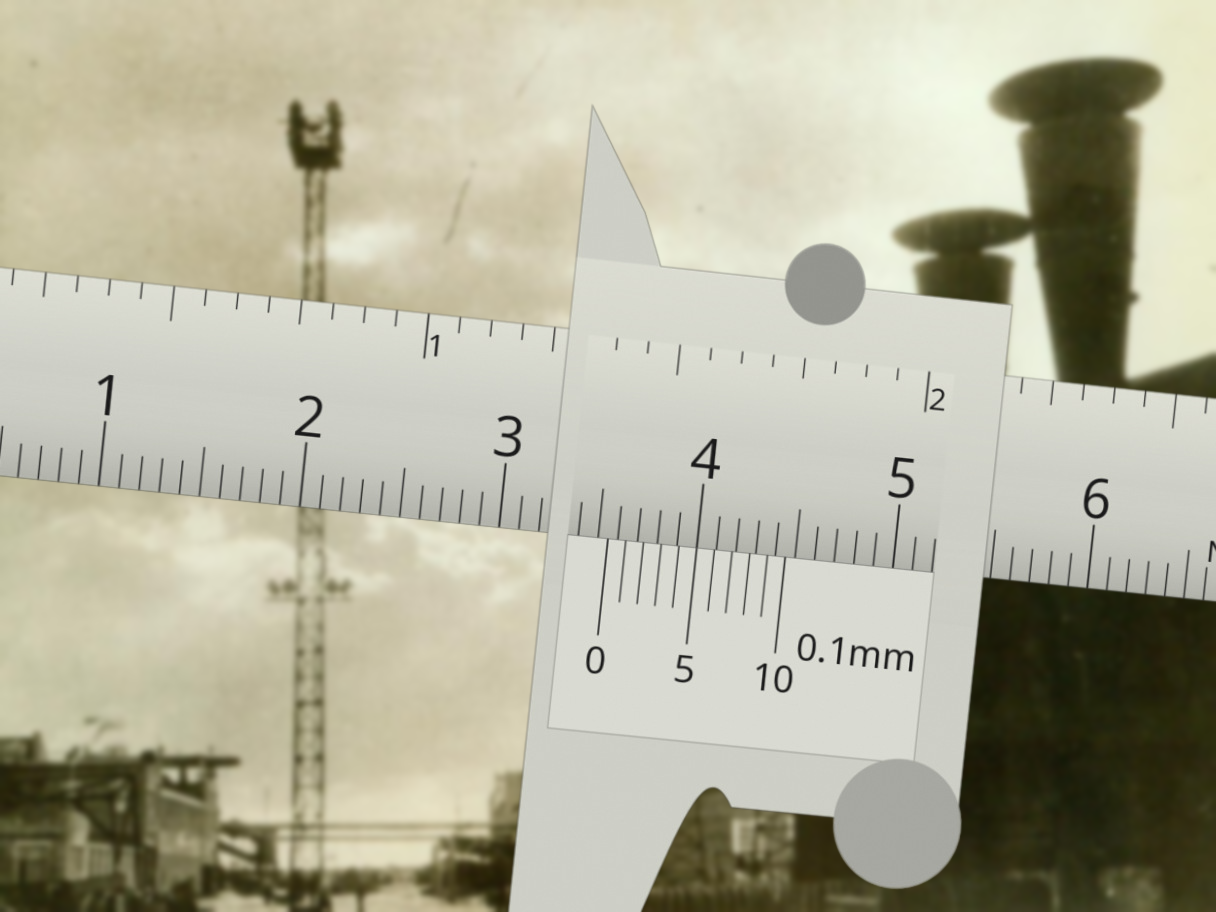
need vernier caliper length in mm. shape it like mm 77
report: mm 35.5
